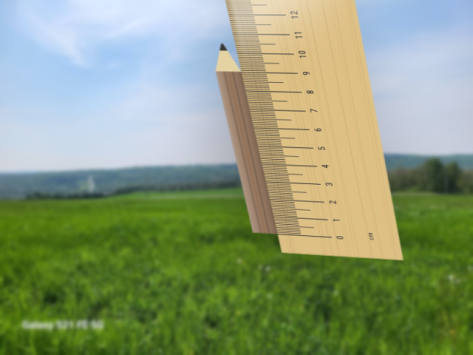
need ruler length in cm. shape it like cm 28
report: cm 10.5
